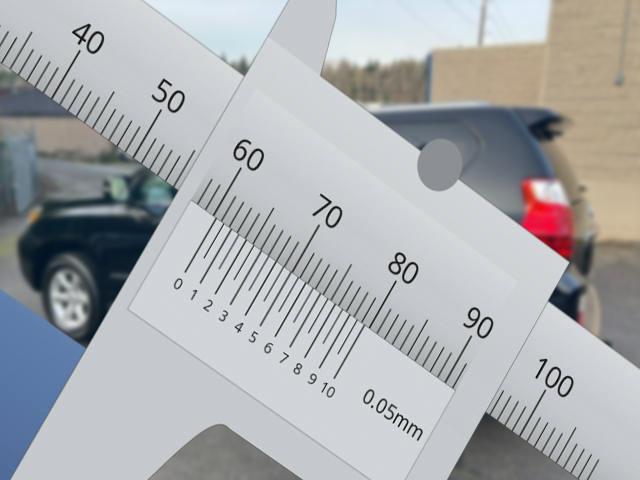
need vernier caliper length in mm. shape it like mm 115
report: mm 60.4
